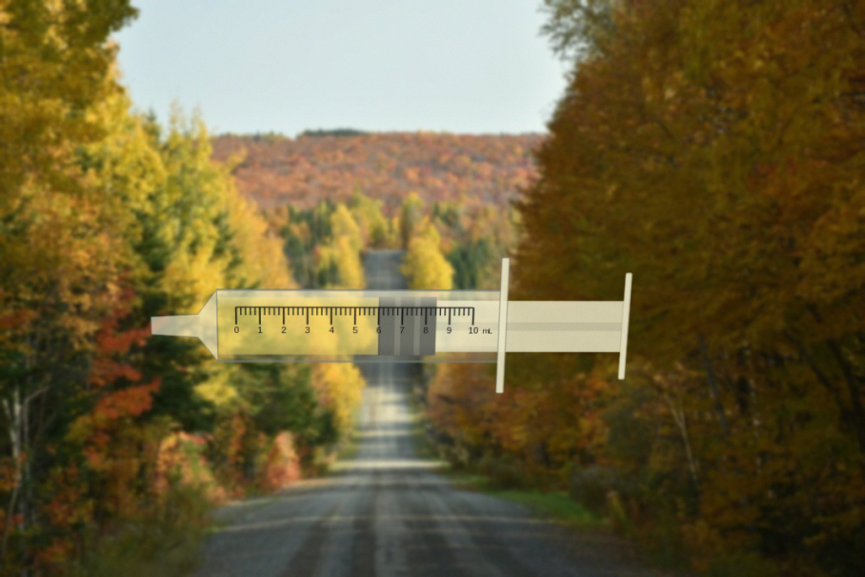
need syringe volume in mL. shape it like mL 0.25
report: mL 6
